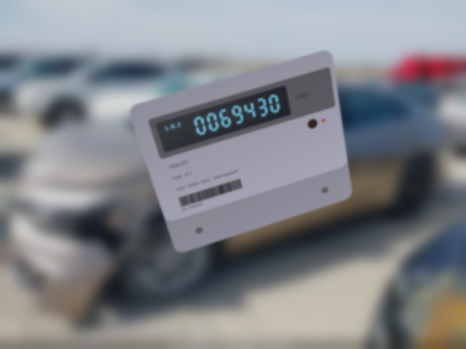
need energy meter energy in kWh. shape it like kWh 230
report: kWh 69430
